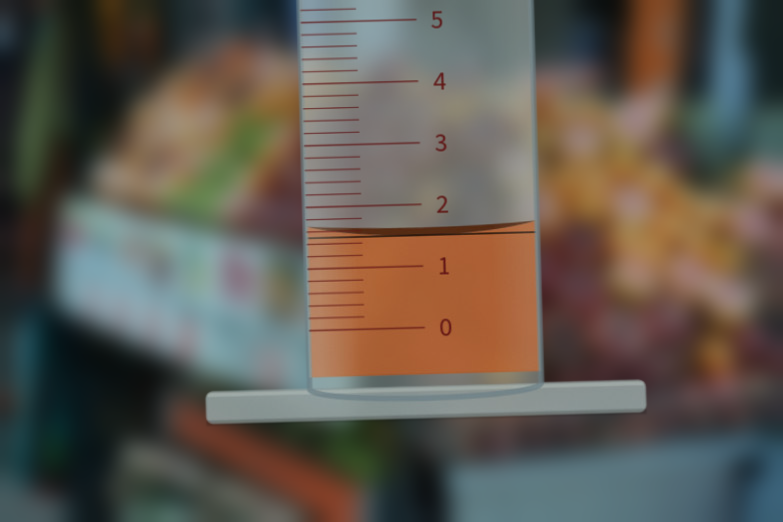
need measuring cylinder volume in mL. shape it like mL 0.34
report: mL 1.5
